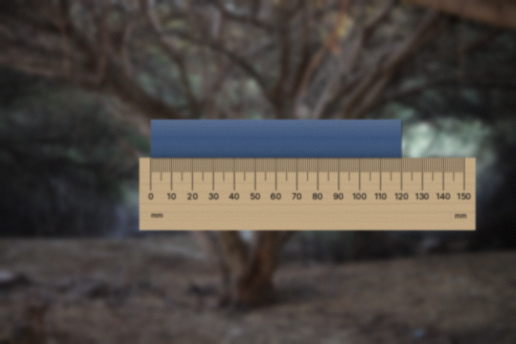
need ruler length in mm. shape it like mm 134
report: mm 120
